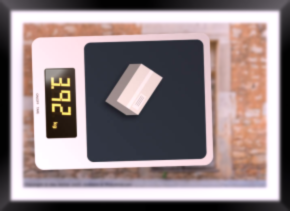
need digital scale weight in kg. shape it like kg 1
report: kg 3.92
